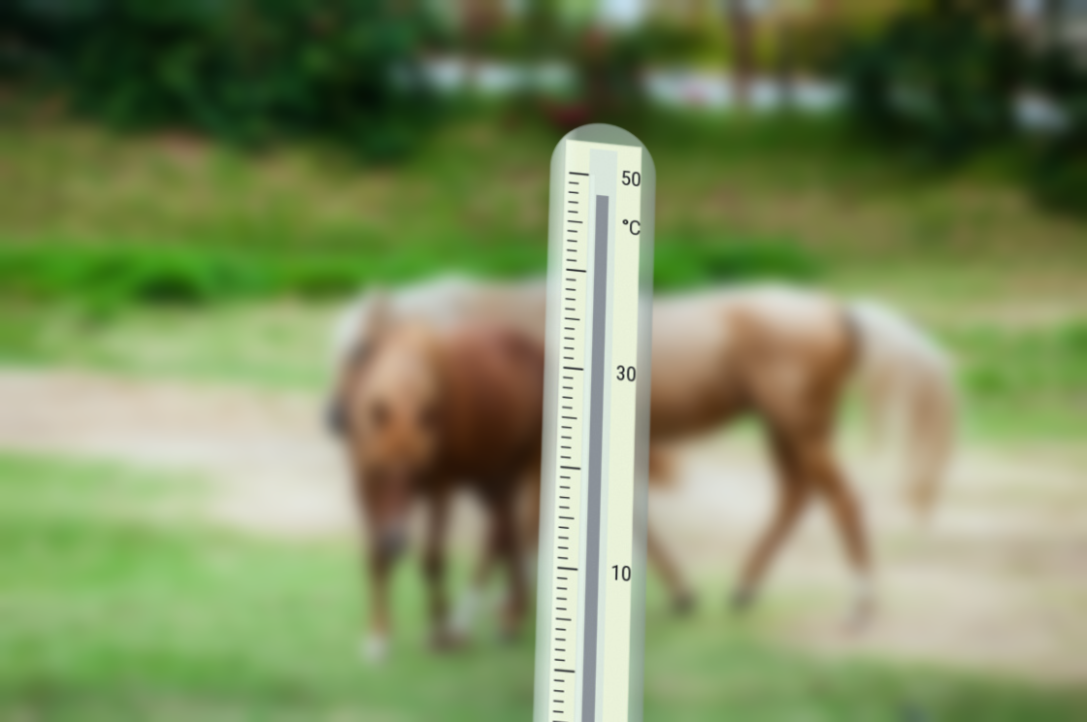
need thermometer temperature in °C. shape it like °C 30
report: °C 48
